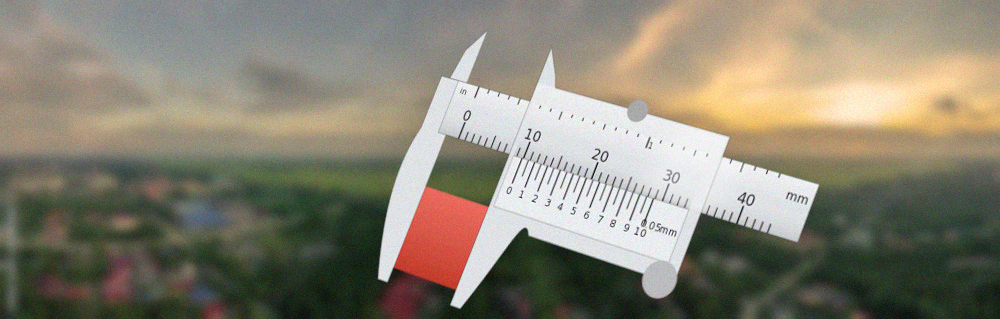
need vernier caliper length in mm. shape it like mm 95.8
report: mm 9.8
